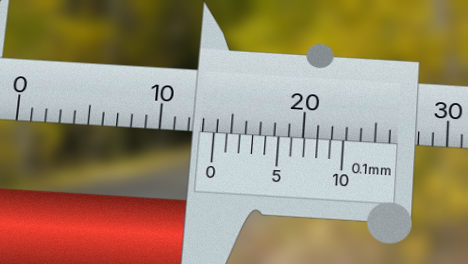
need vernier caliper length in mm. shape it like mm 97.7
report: mm 13.8
